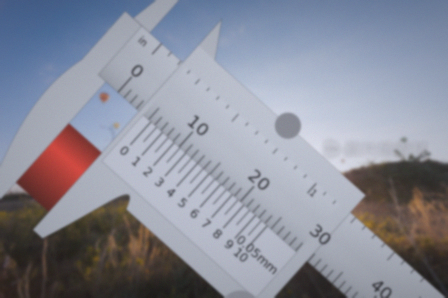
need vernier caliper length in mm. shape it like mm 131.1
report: mm 5.4
